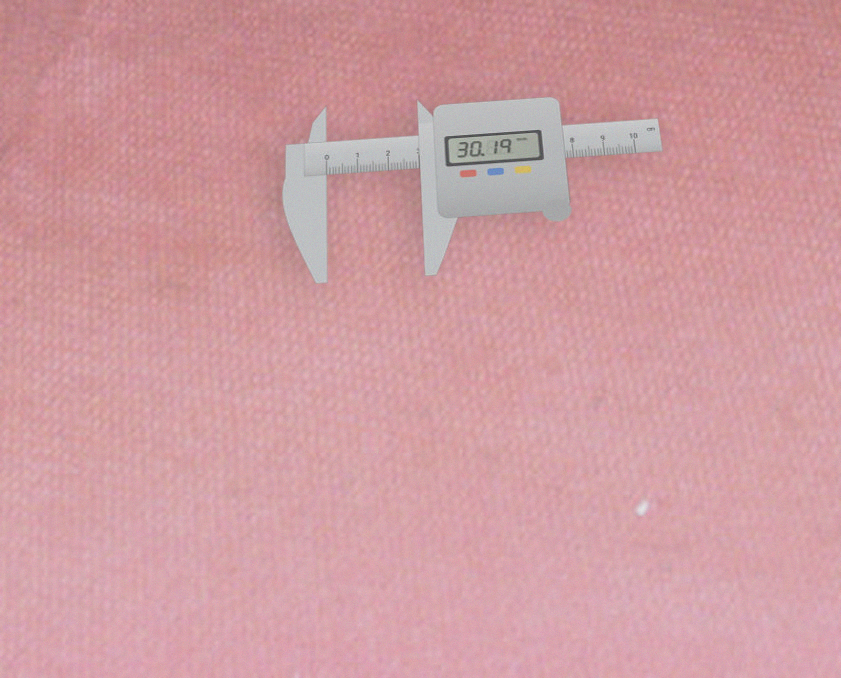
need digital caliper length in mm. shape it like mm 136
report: mm 30.19
